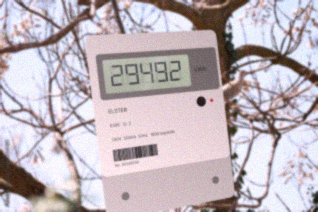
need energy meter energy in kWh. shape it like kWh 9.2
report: kWh 29492
